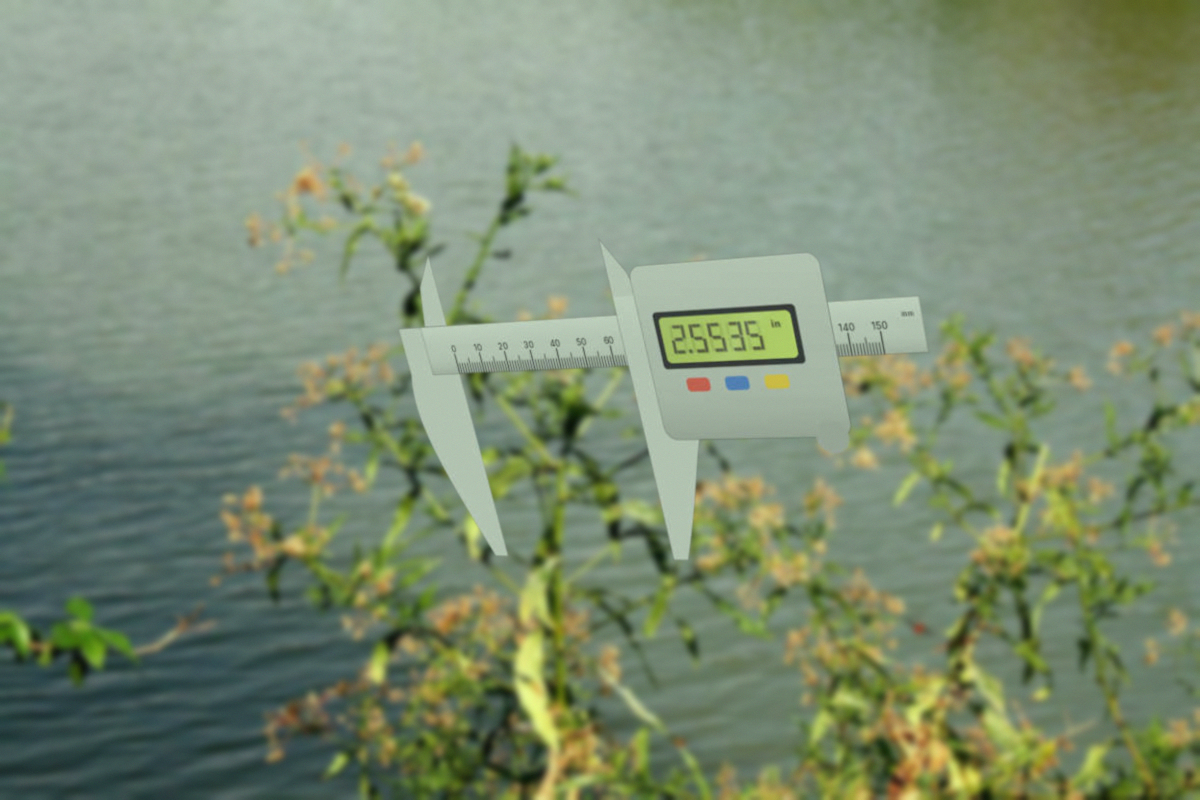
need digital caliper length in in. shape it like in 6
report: in 2.5535
